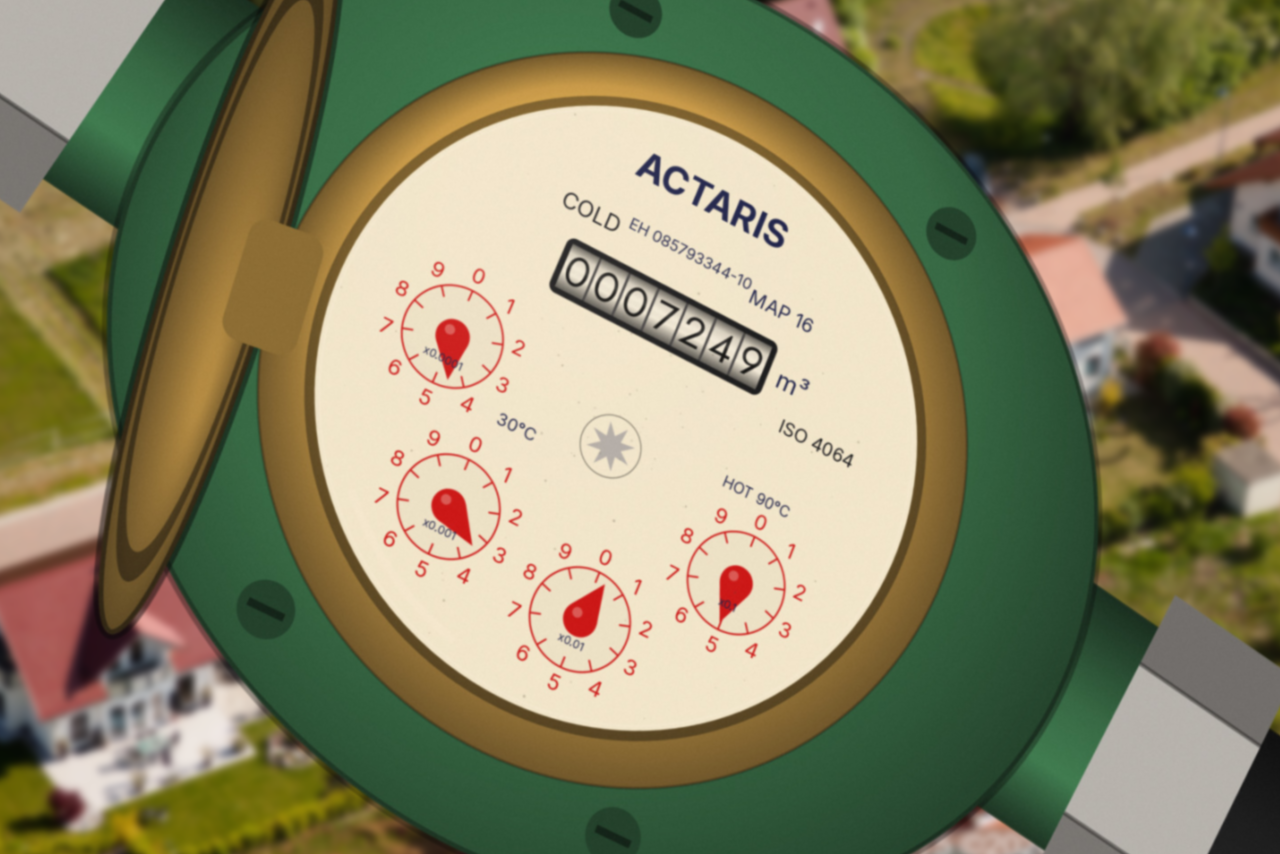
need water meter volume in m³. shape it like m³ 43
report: m³ 7249.5034
